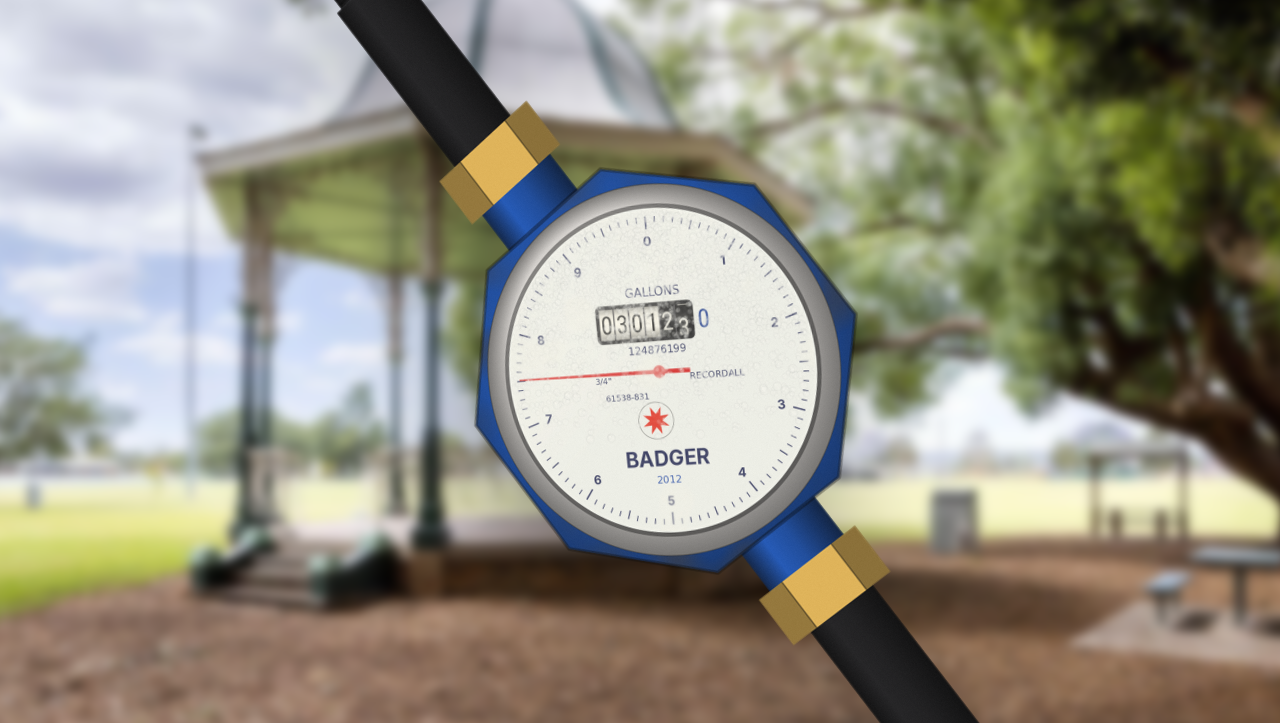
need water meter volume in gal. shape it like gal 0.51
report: gal 301227.5
